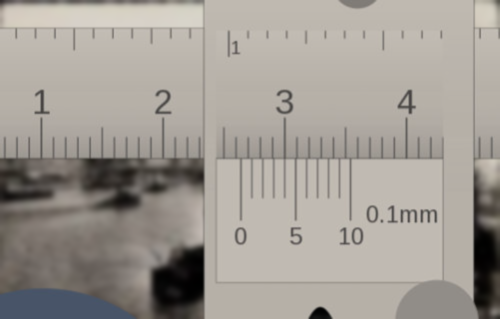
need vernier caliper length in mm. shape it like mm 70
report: mm 26.4
